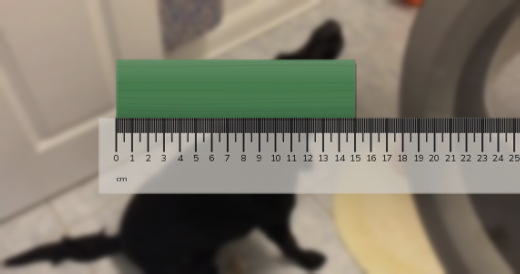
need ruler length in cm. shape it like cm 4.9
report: cm 15
